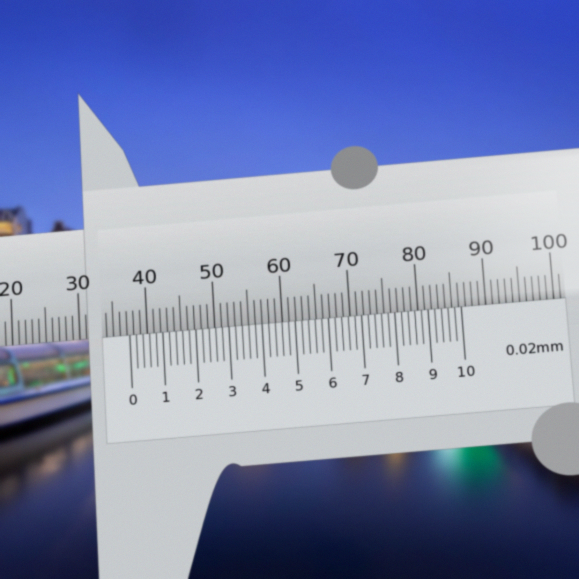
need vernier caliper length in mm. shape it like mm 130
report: mm 37.4
